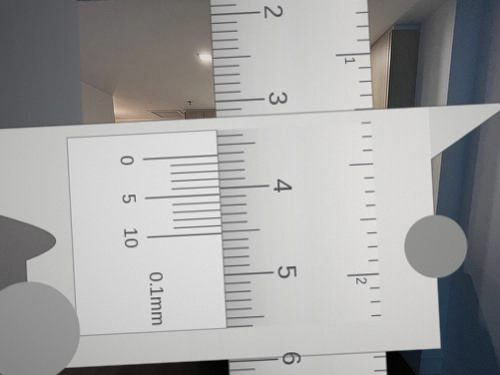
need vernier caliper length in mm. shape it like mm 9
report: mm 36.2
